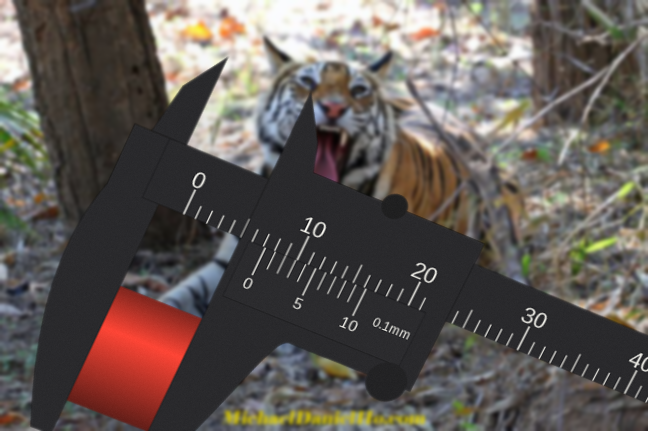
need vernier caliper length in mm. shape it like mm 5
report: mm 7.2
